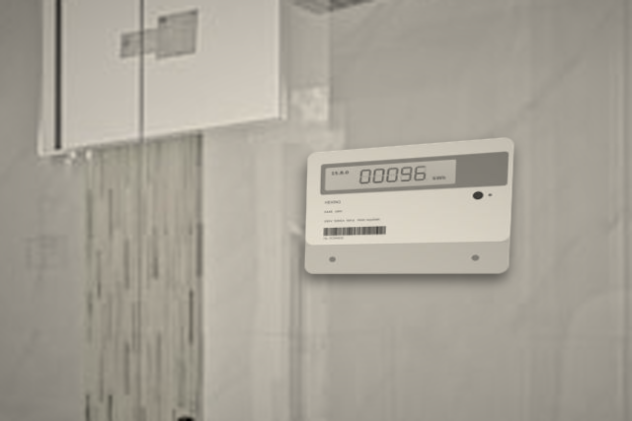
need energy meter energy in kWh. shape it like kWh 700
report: kWh 96
